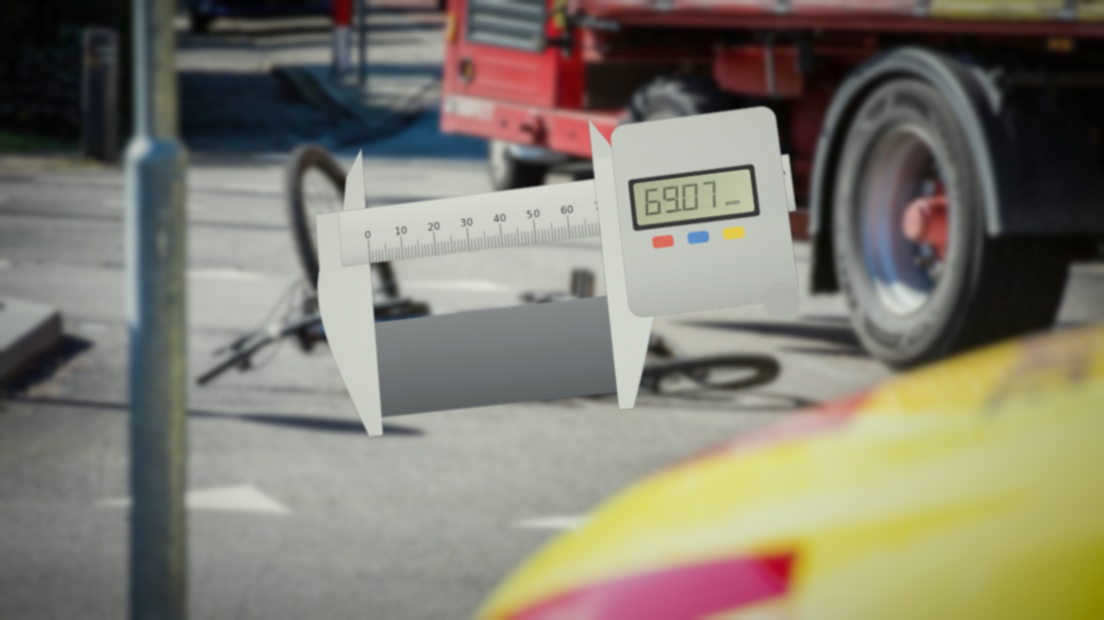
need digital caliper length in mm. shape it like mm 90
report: mm 69.07
